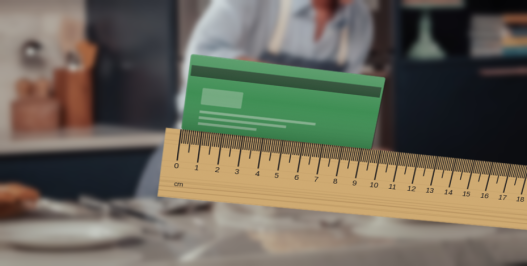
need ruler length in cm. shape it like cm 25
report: cm 9.5
